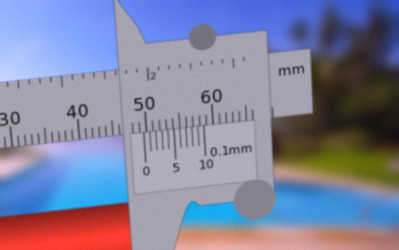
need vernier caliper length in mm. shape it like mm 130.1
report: mm 49.6
